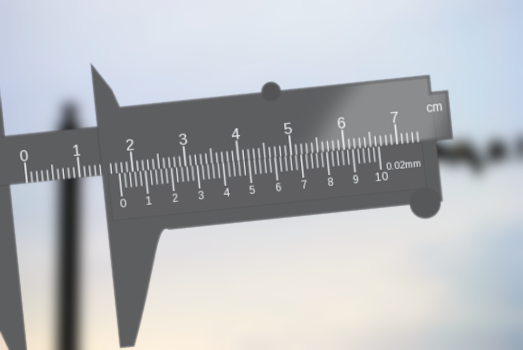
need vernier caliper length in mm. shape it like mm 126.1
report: mm 17.5
